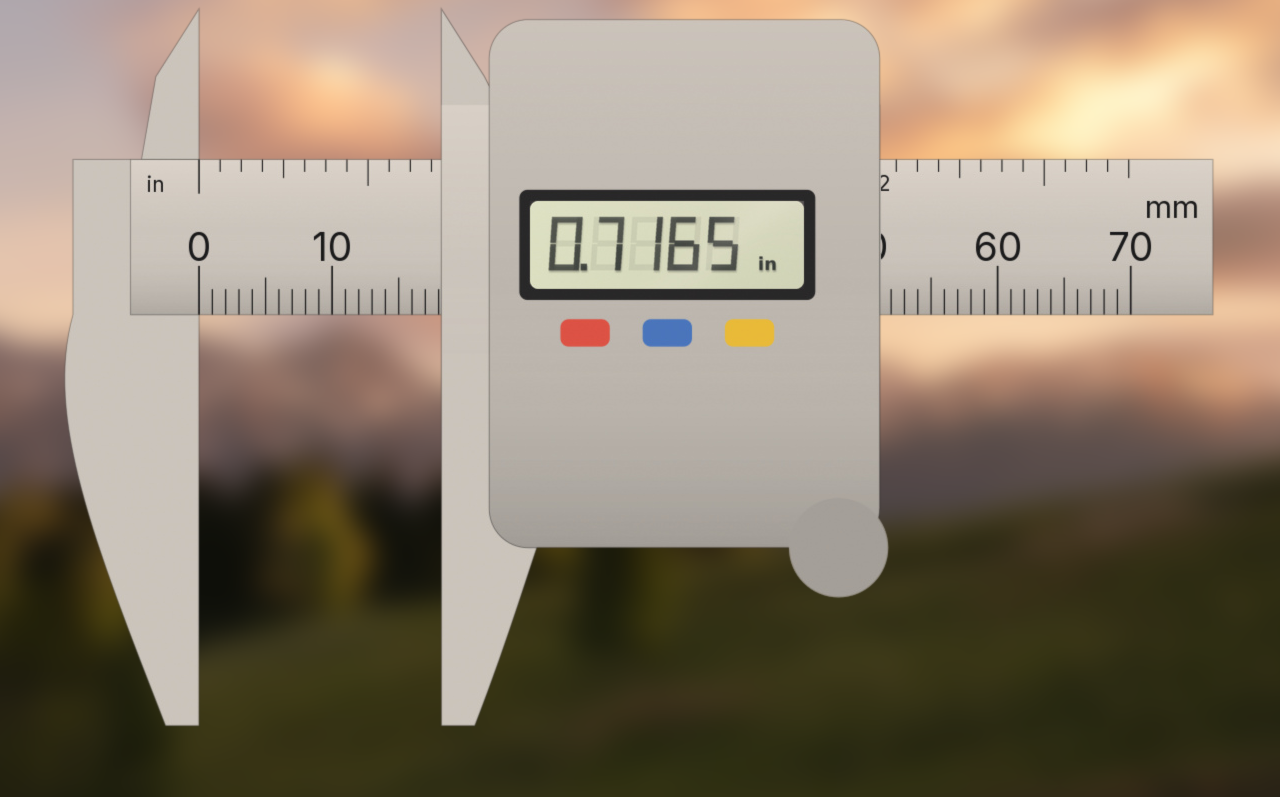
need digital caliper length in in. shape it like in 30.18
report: in 0.7165
